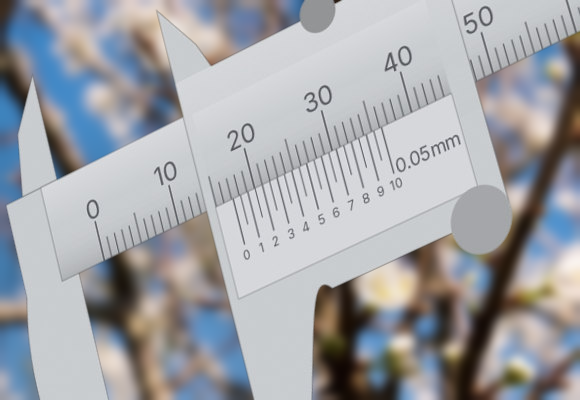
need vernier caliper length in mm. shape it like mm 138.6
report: mm 17.2
